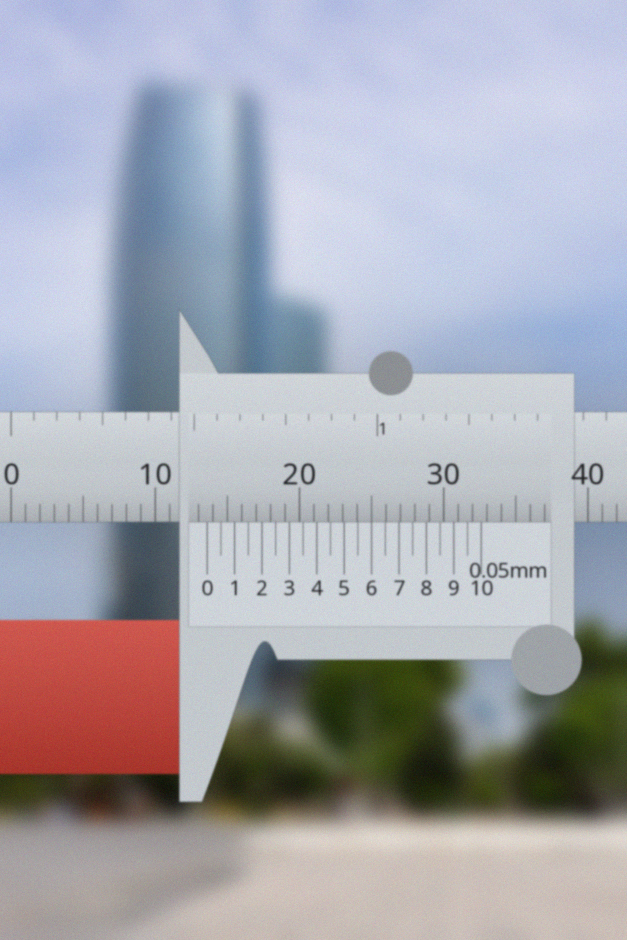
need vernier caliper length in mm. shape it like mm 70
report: mm 13.6
